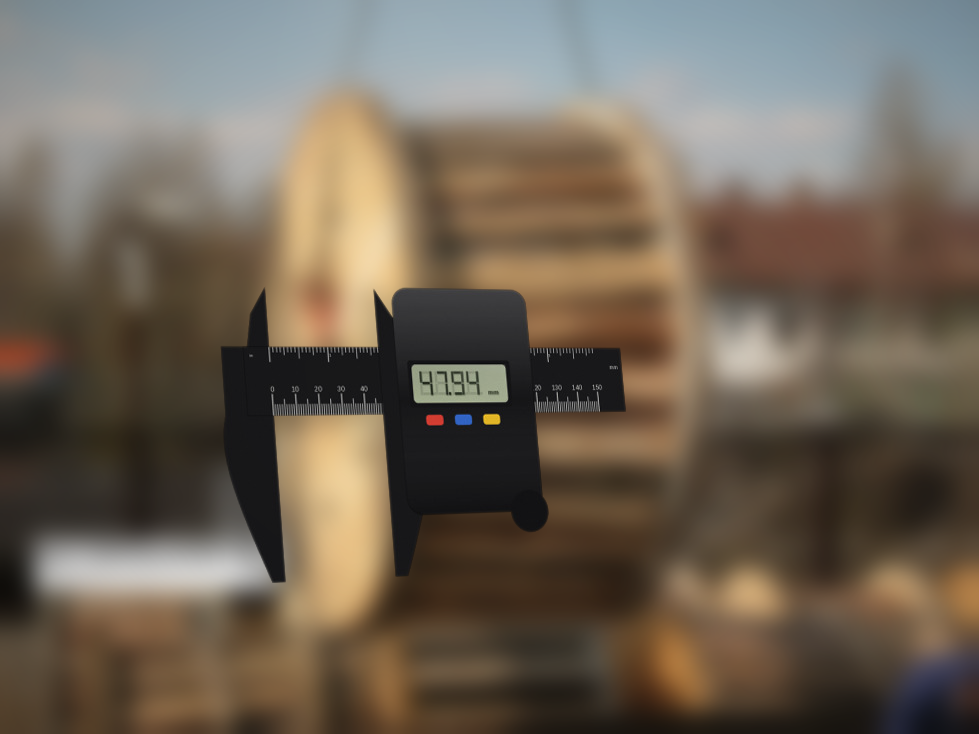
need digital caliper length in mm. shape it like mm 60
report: mm 47.94
